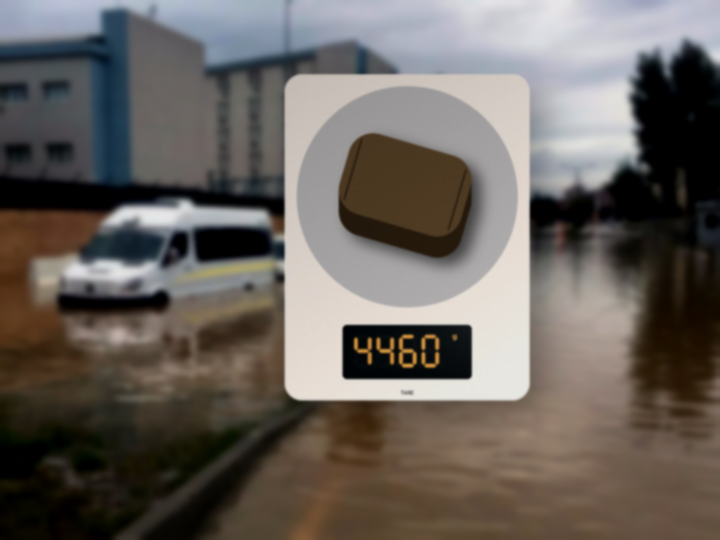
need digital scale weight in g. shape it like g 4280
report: g 4460
